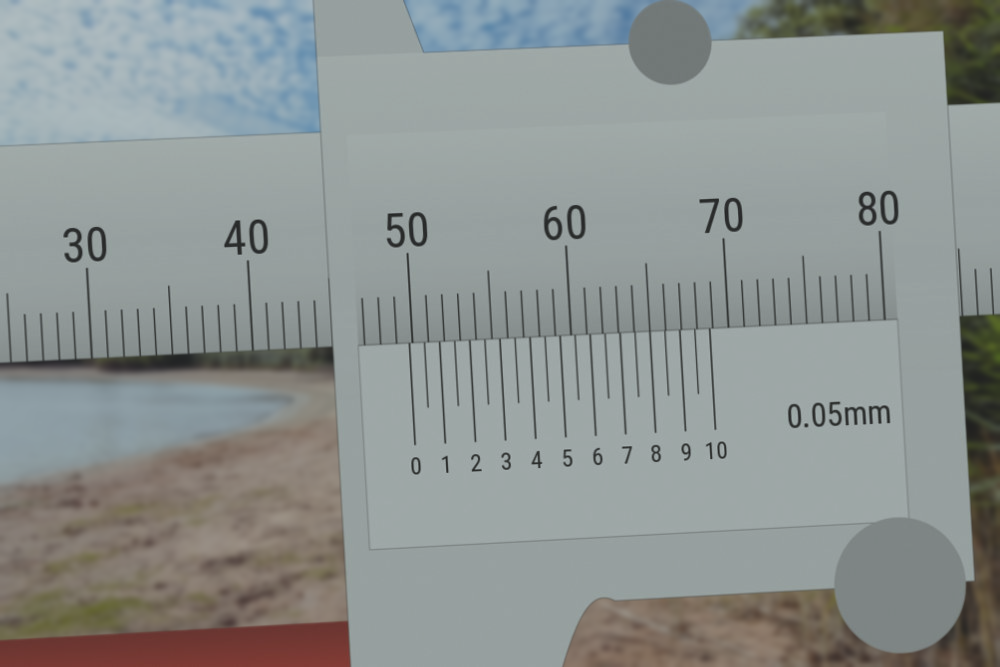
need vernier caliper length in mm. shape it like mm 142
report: mm 49.8
